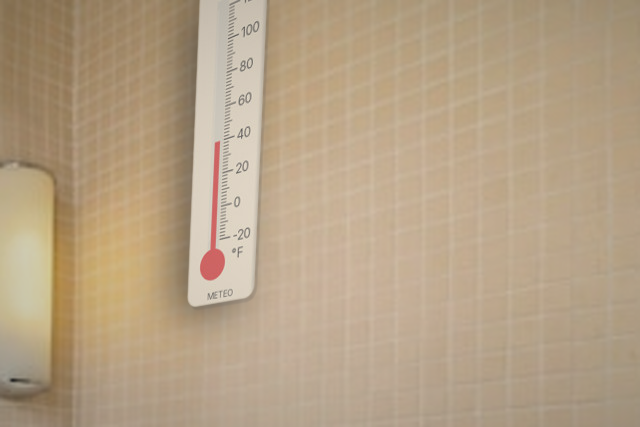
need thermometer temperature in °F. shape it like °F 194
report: °F 40
